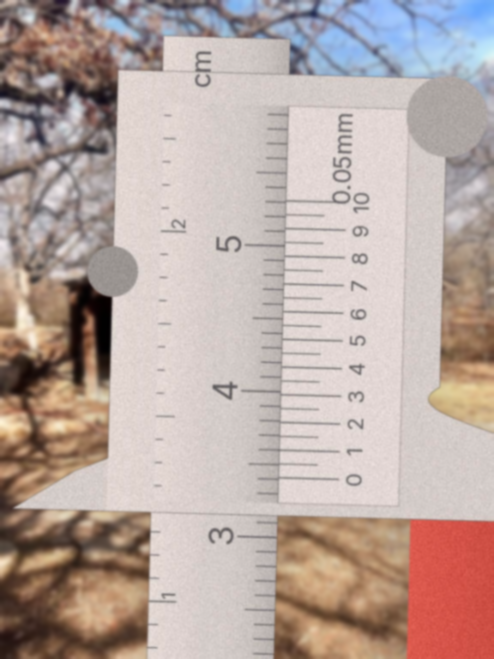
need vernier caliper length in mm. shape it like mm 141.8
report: mm 34.1
